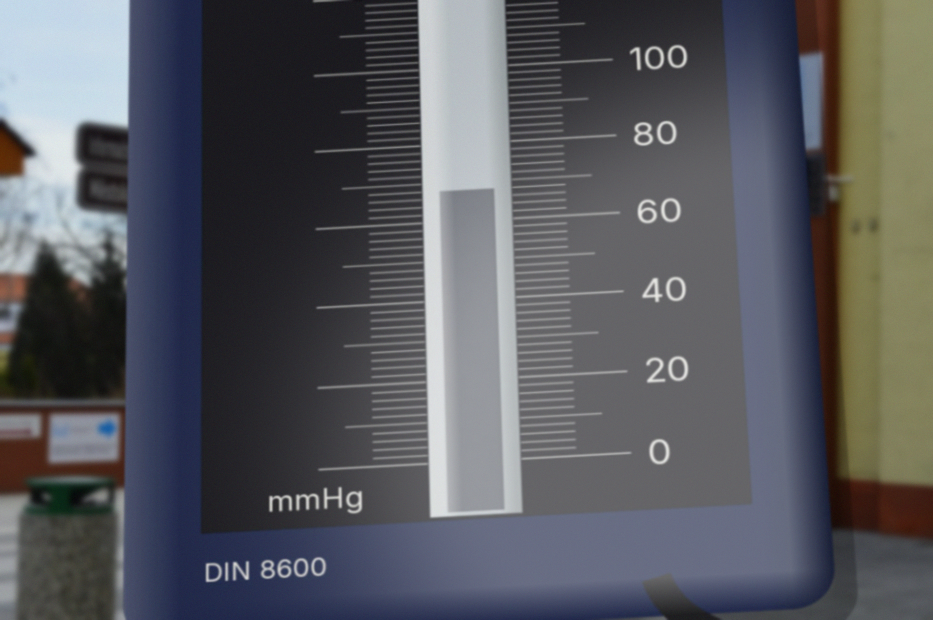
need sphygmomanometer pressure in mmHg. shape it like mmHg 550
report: mmHg 68
